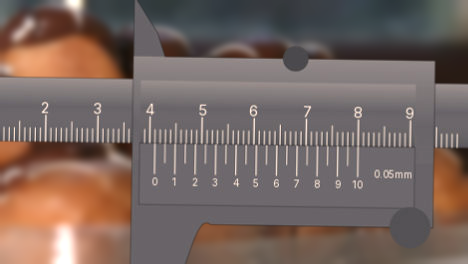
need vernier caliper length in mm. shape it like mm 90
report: mm 41.0
